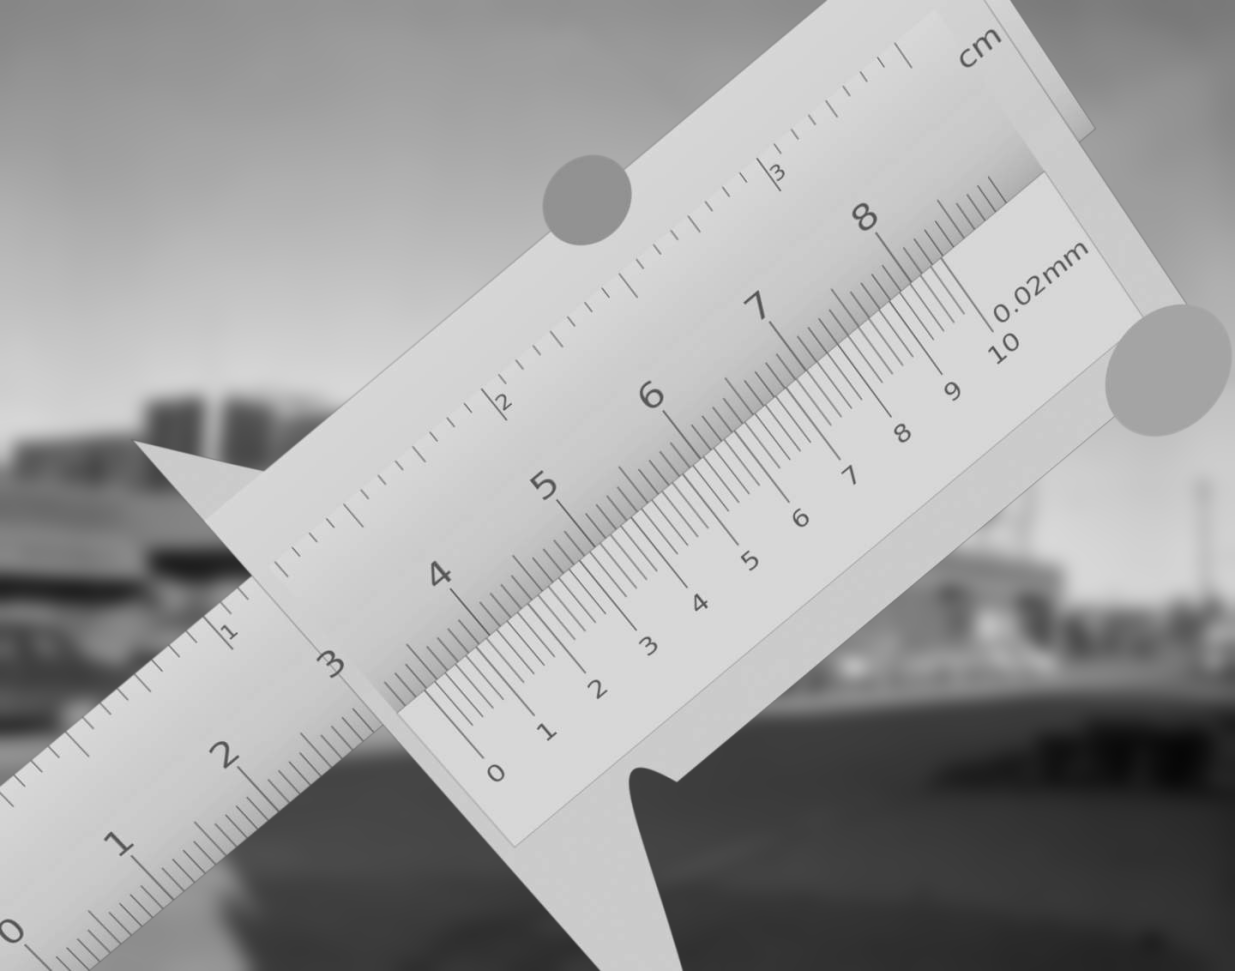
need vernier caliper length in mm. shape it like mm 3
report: mm 33.8
